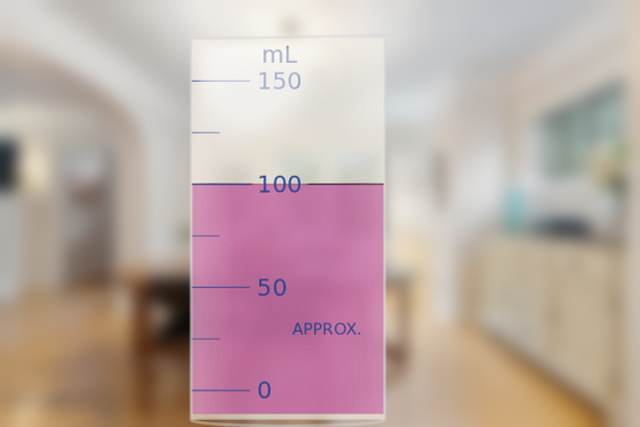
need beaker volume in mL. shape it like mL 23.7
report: mL 100
